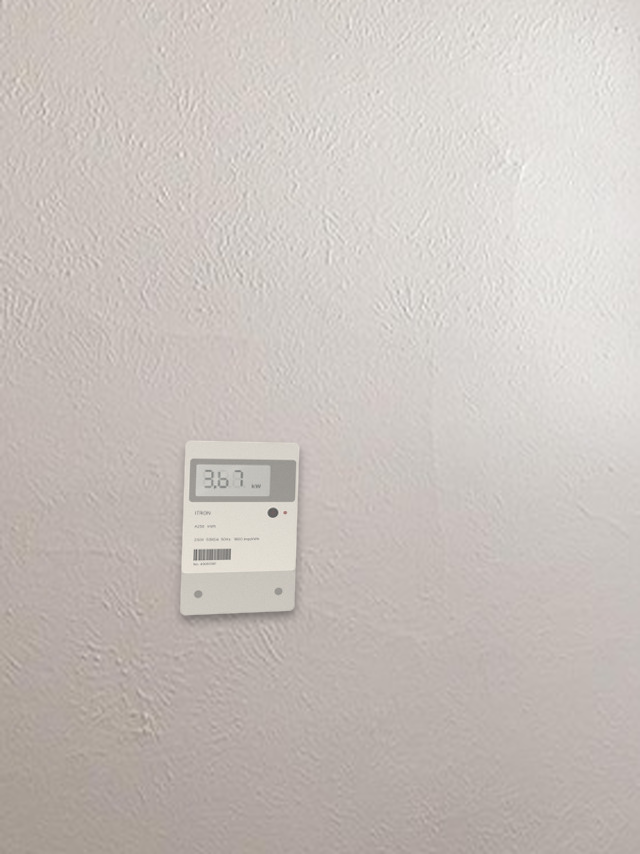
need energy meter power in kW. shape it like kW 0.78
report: kW 3.67
